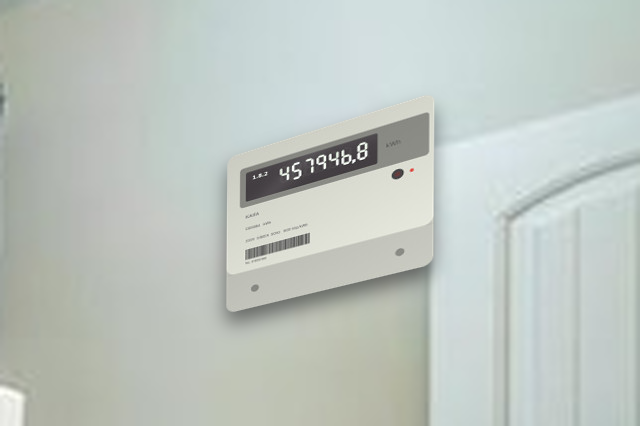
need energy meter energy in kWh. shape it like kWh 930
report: kWh 457946.8
